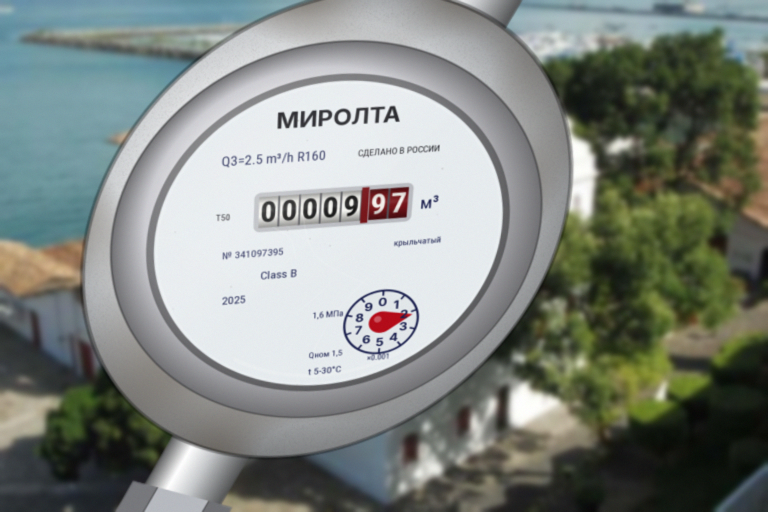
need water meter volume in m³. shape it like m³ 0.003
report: m³ 9.972
